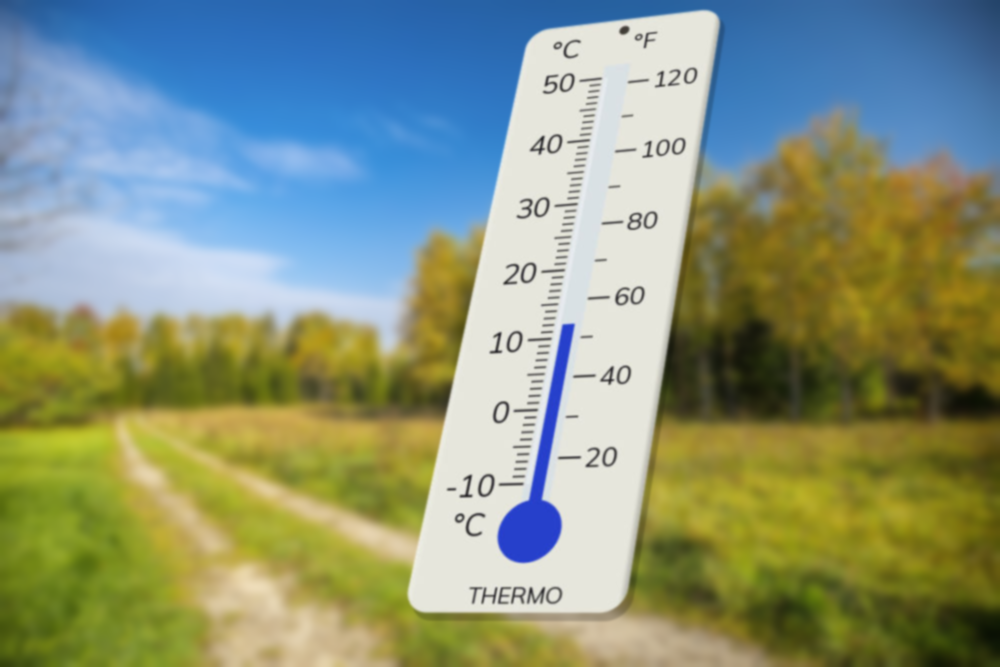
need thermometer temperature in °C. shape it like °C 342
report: °C 12
